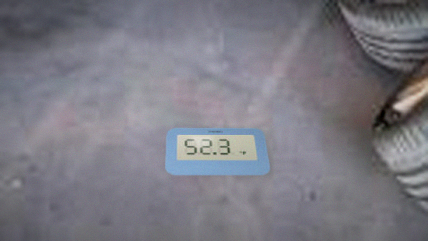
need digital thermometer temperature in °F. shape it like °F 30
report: °F 52.3
